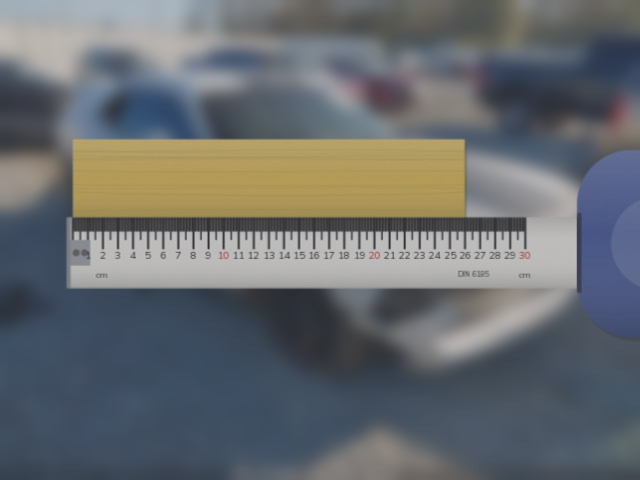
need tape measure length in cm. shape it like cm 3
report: cm 26
